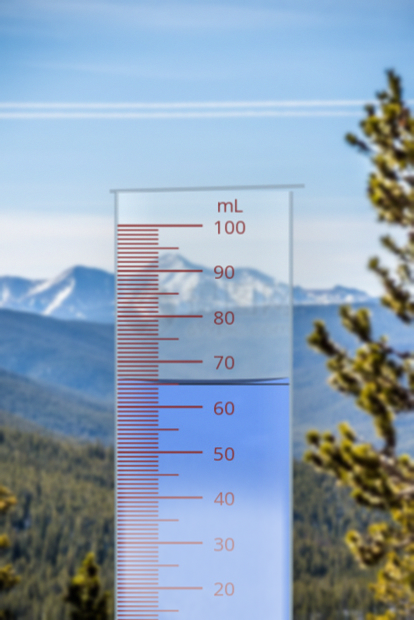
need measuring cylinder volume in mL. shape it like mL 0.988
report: mL 65
